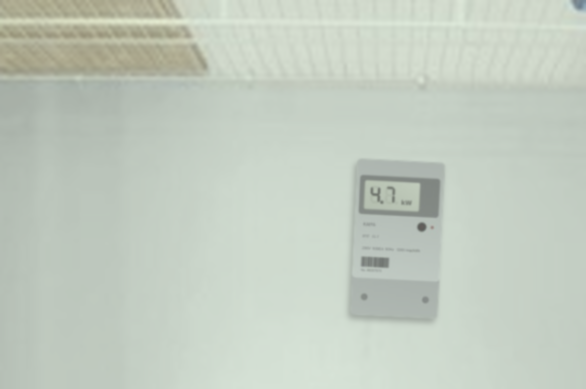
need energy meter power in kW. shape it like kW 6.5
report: kW 4.7
